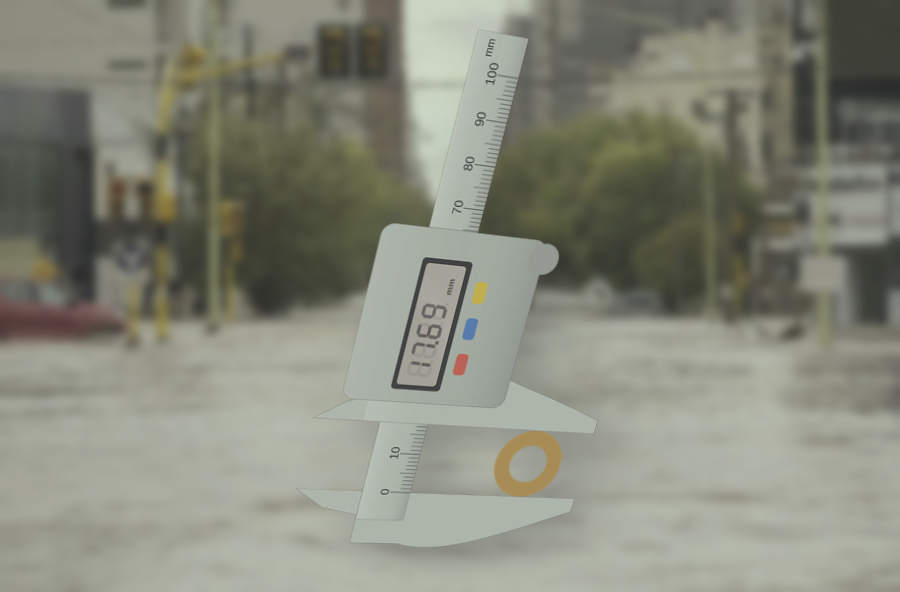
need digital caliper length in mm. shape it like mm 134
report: mm 17.69
